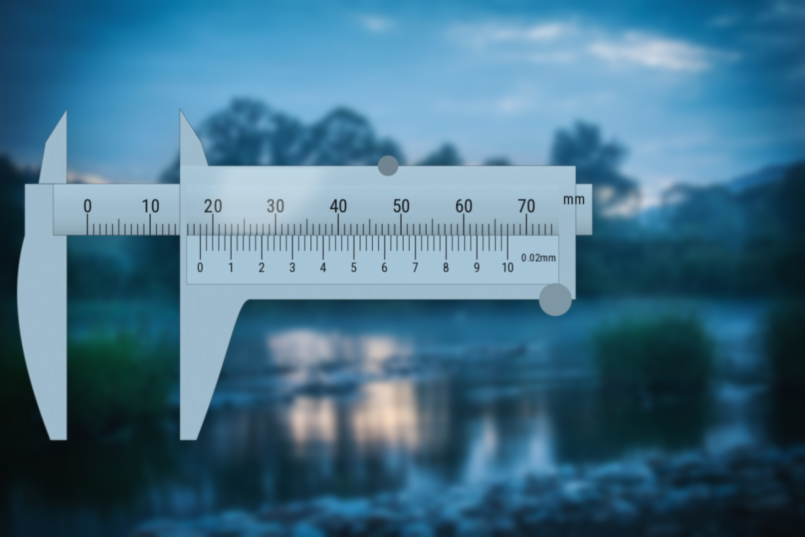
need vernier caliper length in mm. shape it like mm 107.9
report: mm 18.0
